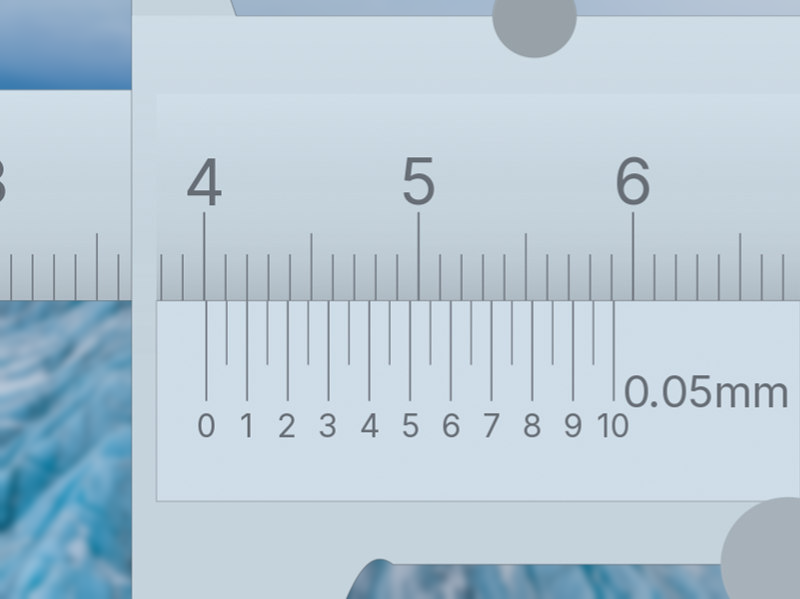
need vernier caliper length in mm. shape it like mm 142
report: mm 40.1
